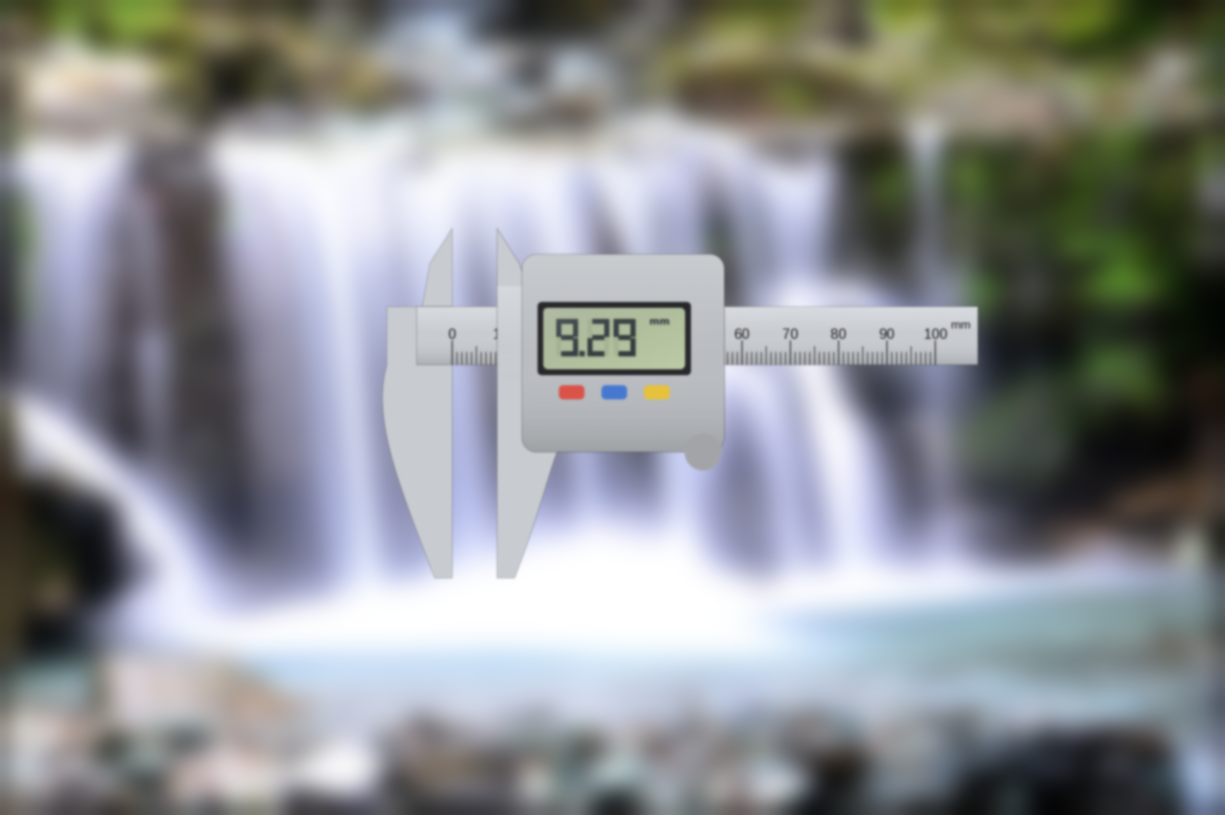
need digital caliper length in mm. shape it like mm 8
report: mm 9.29
